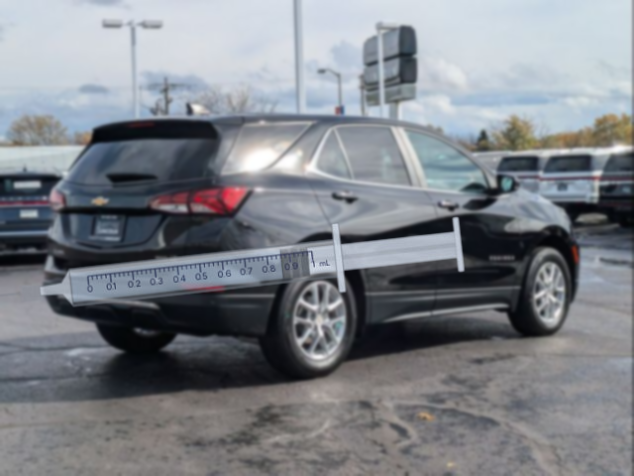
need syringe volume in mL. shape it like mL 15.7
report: mL 0.86
